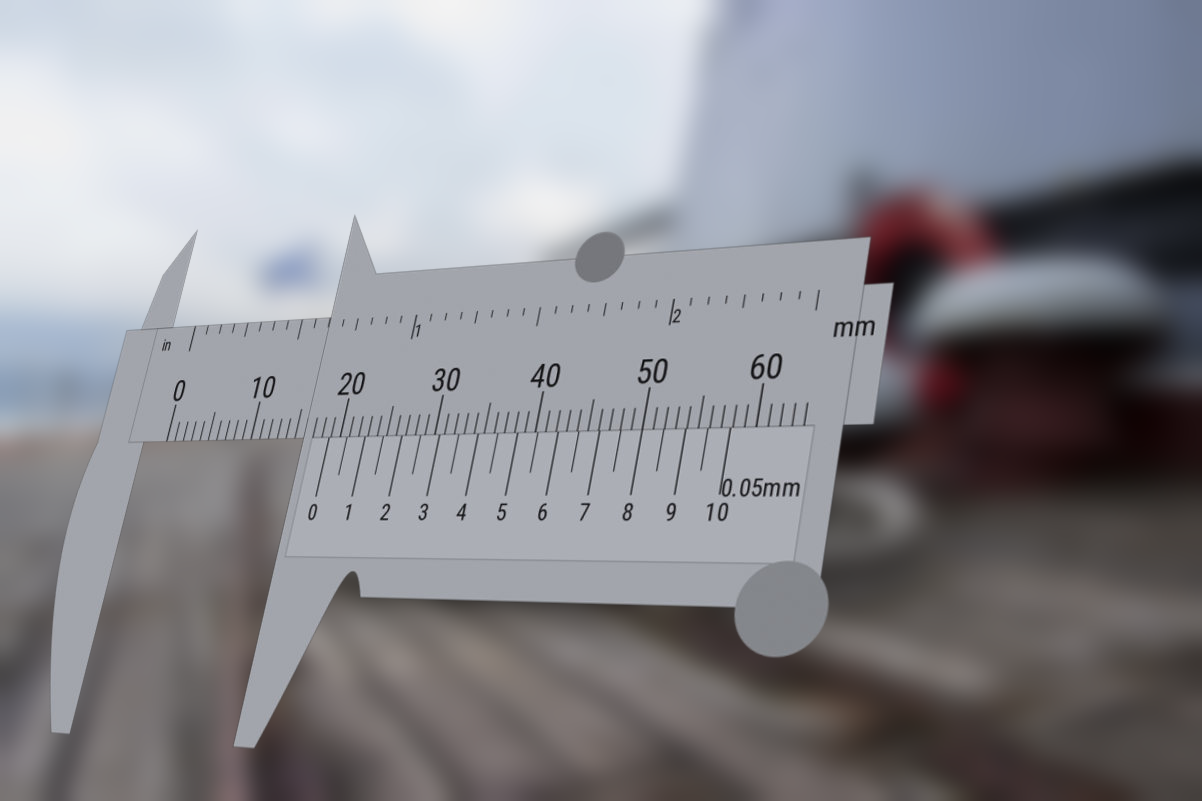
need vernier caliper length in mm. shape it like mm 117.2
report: mm 18.8
